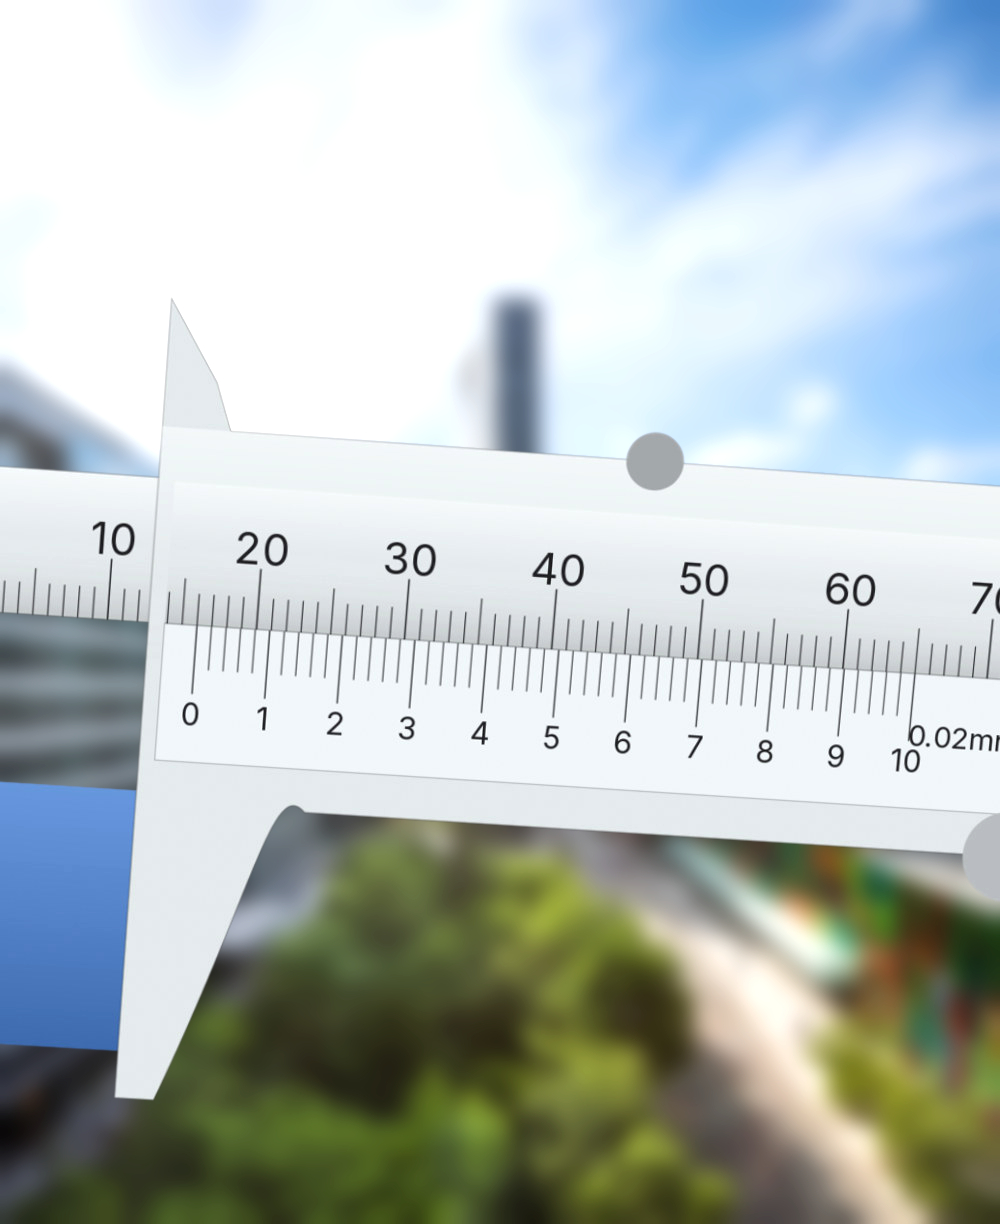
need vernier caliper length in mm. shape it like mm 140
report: mm 16.0
